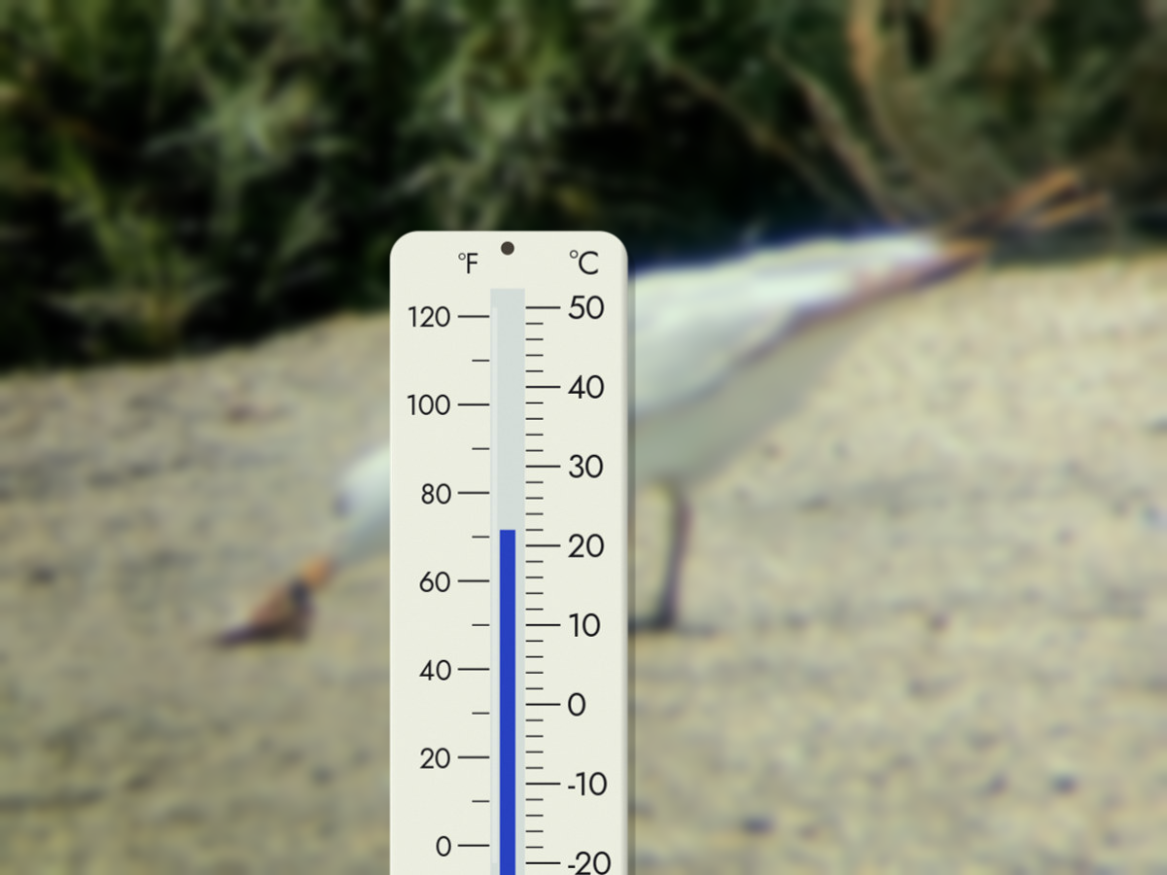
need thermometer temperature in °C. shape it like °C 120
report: °C 22
